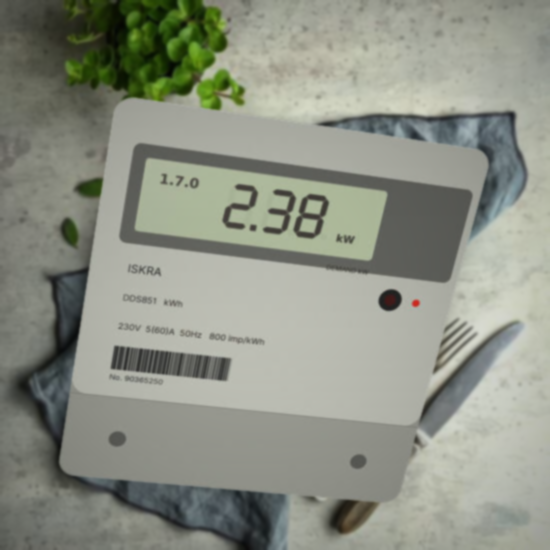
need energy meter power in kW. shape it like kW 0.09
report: kW 2.38
